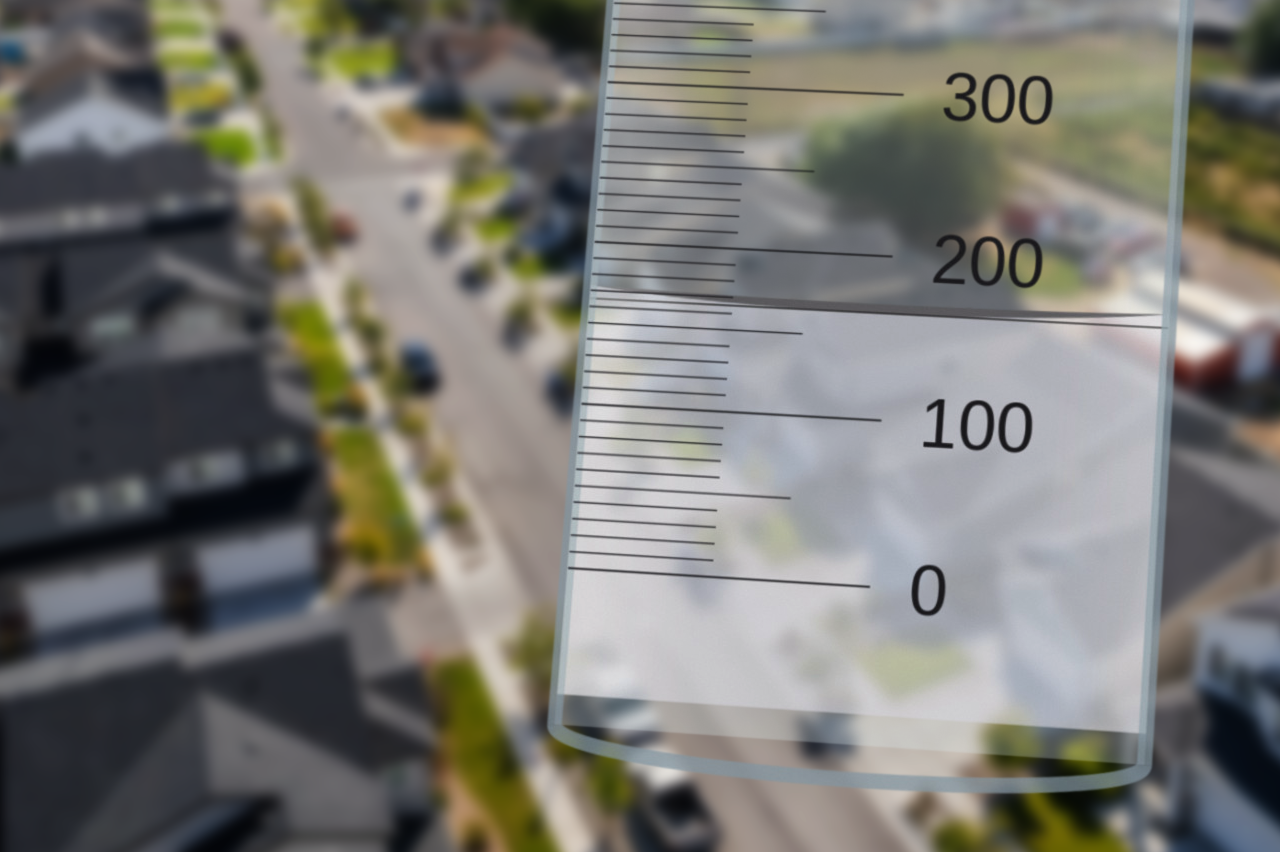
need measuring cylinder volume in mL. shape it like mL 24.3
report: mL 165
